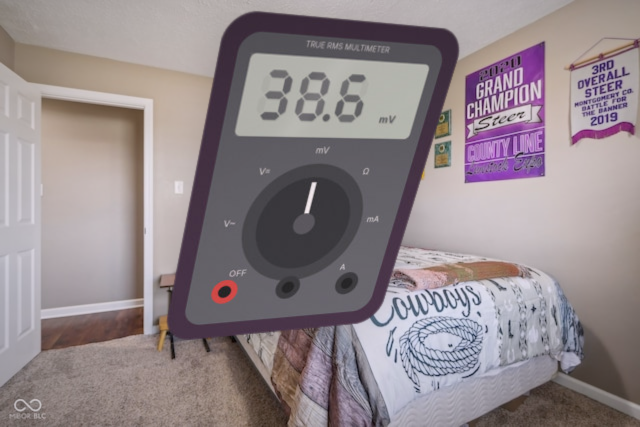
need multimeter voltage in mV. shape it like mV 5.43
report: mV 38.6
